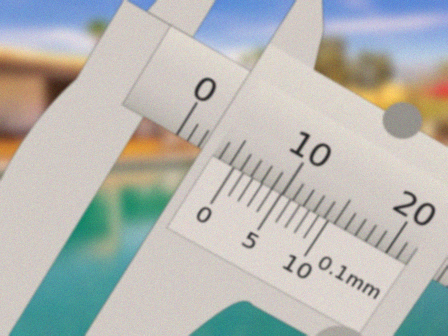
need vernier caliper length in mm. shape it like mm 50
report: mm 5.4
